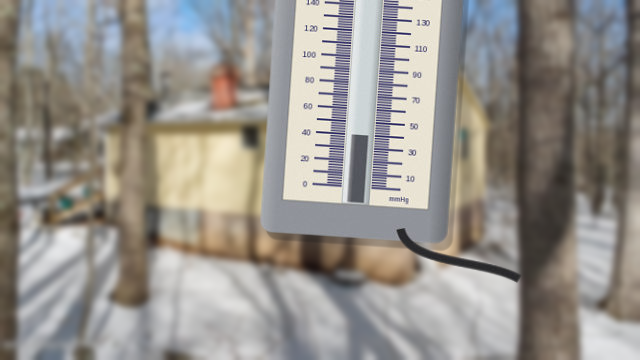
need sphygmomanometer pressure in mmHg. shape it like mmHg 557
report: mmHg 40
